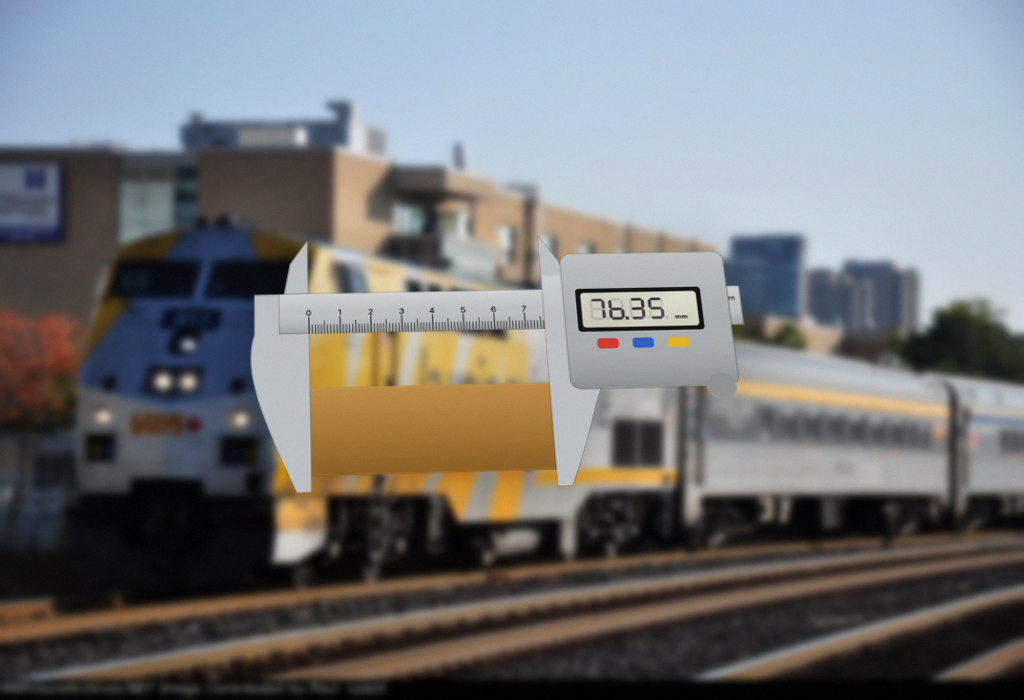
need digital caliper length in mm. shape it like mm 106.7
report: mm 76.35
